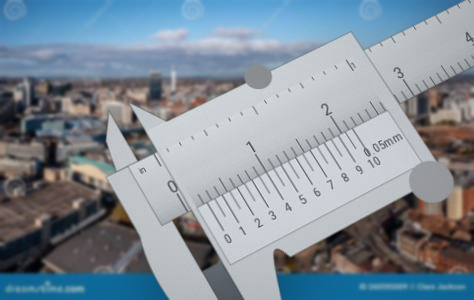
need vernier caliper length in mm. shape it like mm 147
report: mm 2.4
